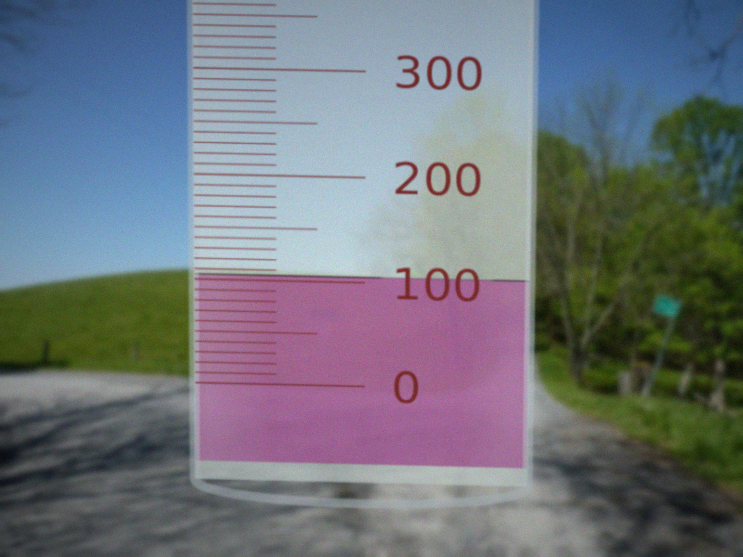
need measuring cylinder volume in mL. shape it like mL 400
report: mL 105
